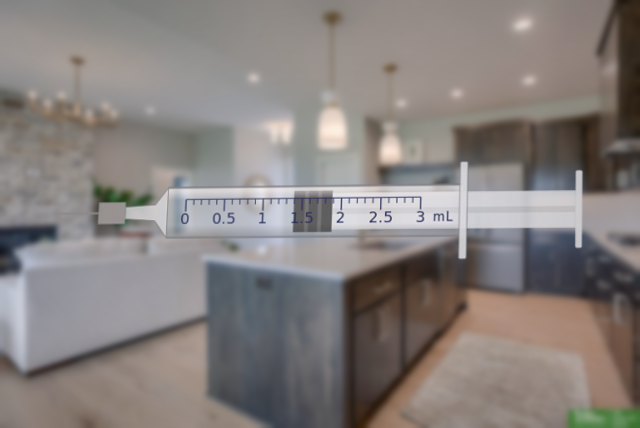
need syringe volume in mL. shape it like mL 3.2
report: mL 1.4
